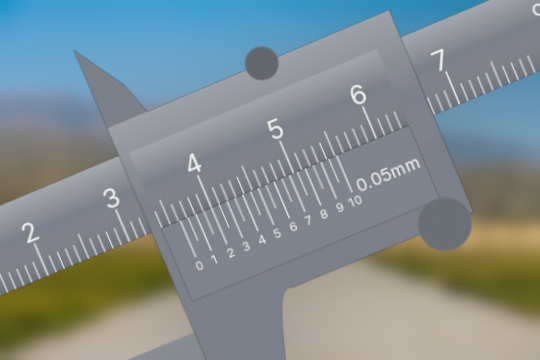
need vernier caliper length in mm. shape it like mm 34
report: mm 36.2
